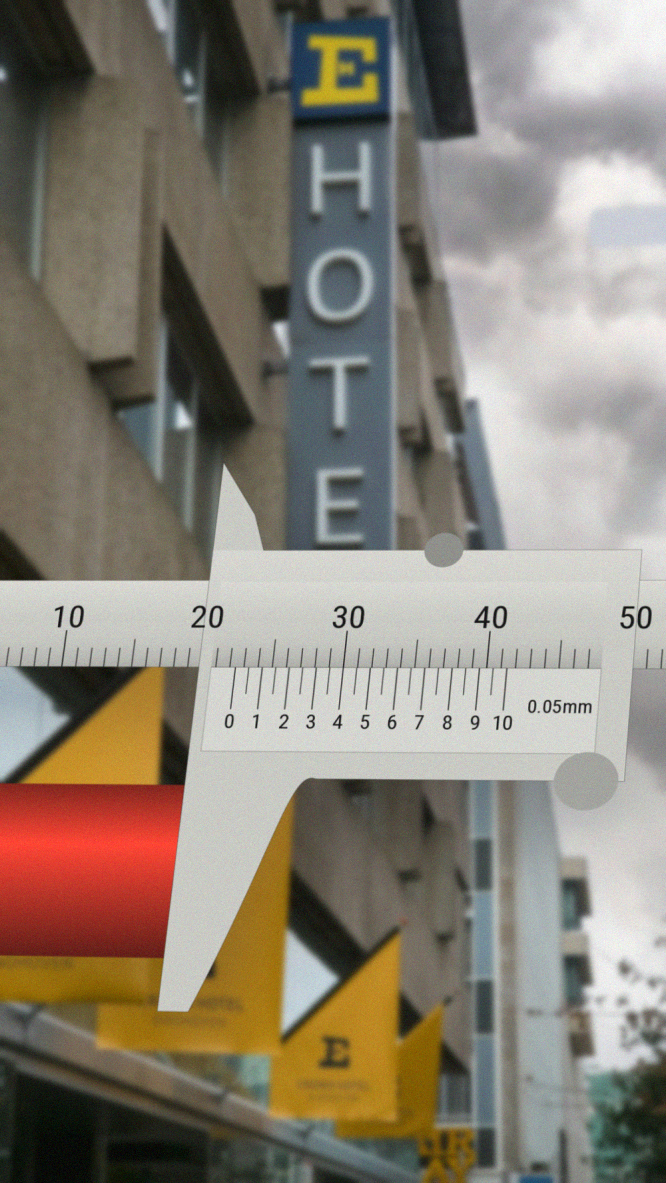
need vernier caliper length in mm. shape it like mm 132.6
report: mm 22.4
